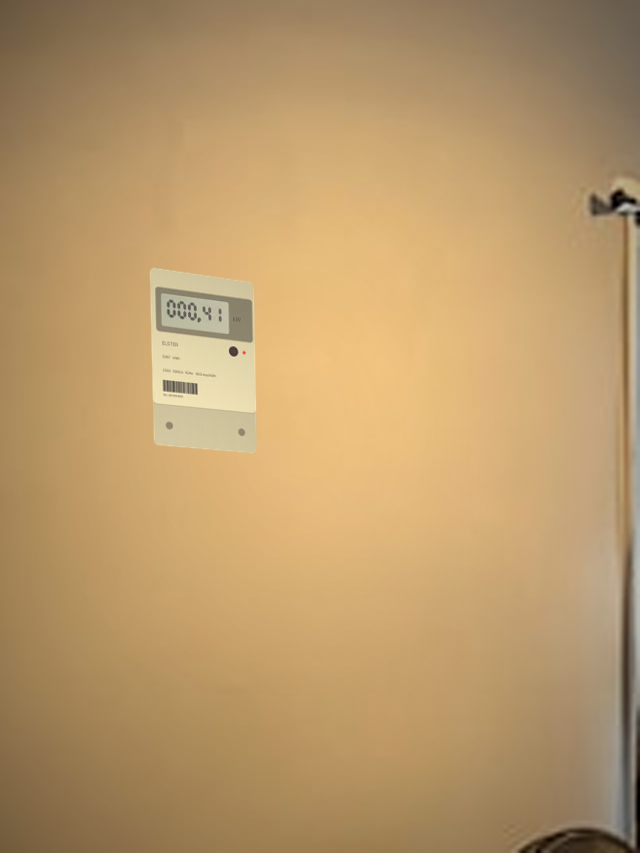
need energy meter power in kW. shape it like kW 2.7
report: kW 0.41
